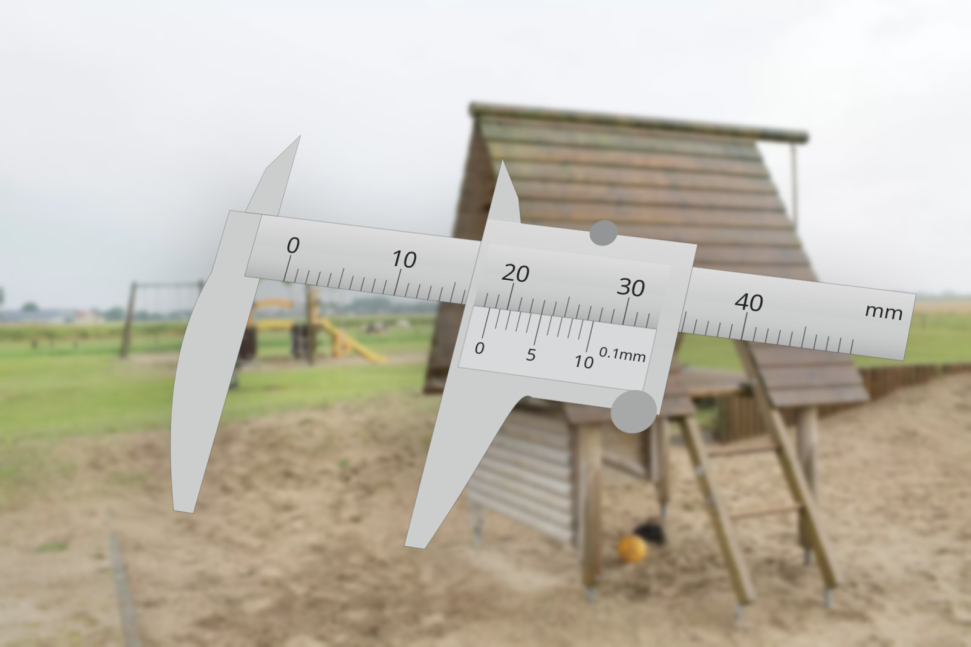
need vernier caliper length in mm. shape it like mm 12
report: mm 18.5
